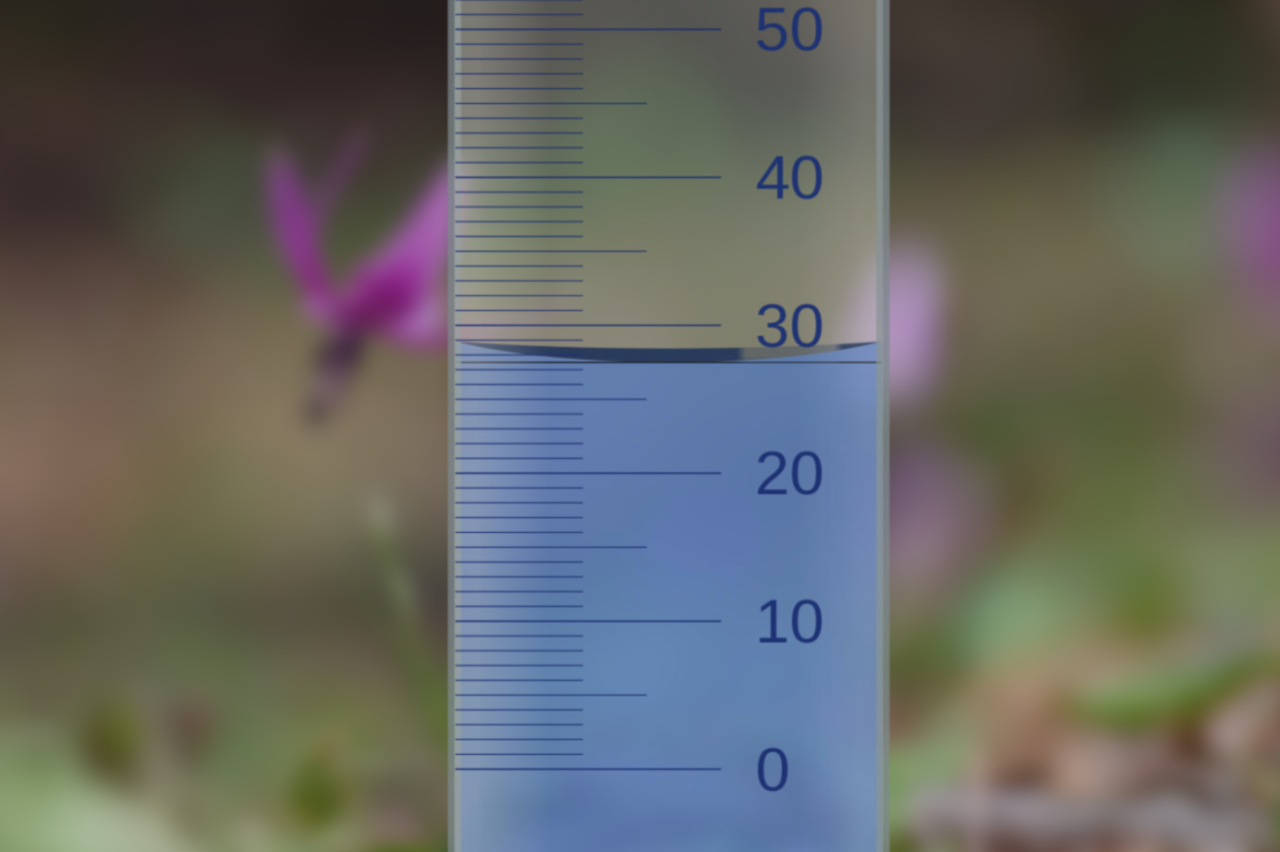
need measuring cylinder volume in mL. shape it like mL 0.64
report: mL 27.5
